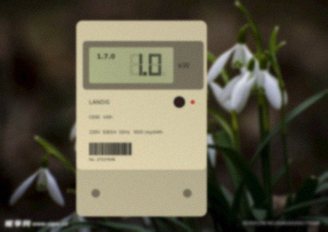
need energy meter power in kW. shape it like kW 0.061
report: kW 1.0
